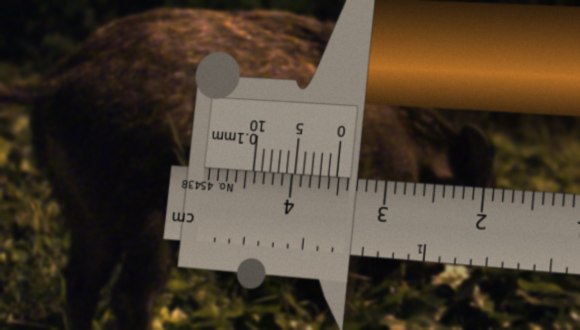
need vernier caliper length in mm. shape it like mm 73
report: mm 35.2
